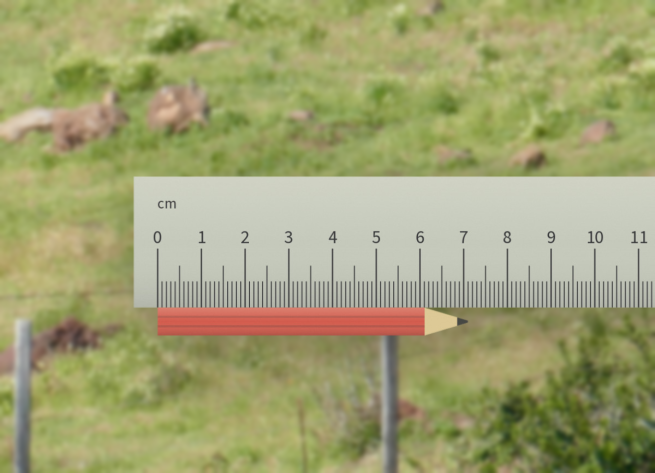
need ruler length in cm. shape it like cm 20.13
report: cm 7.1
